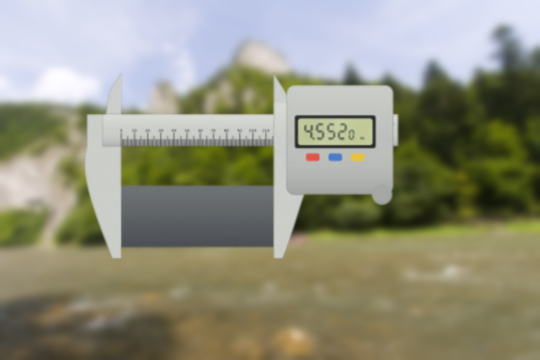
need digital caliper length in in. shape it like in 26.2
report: in 4.5520
